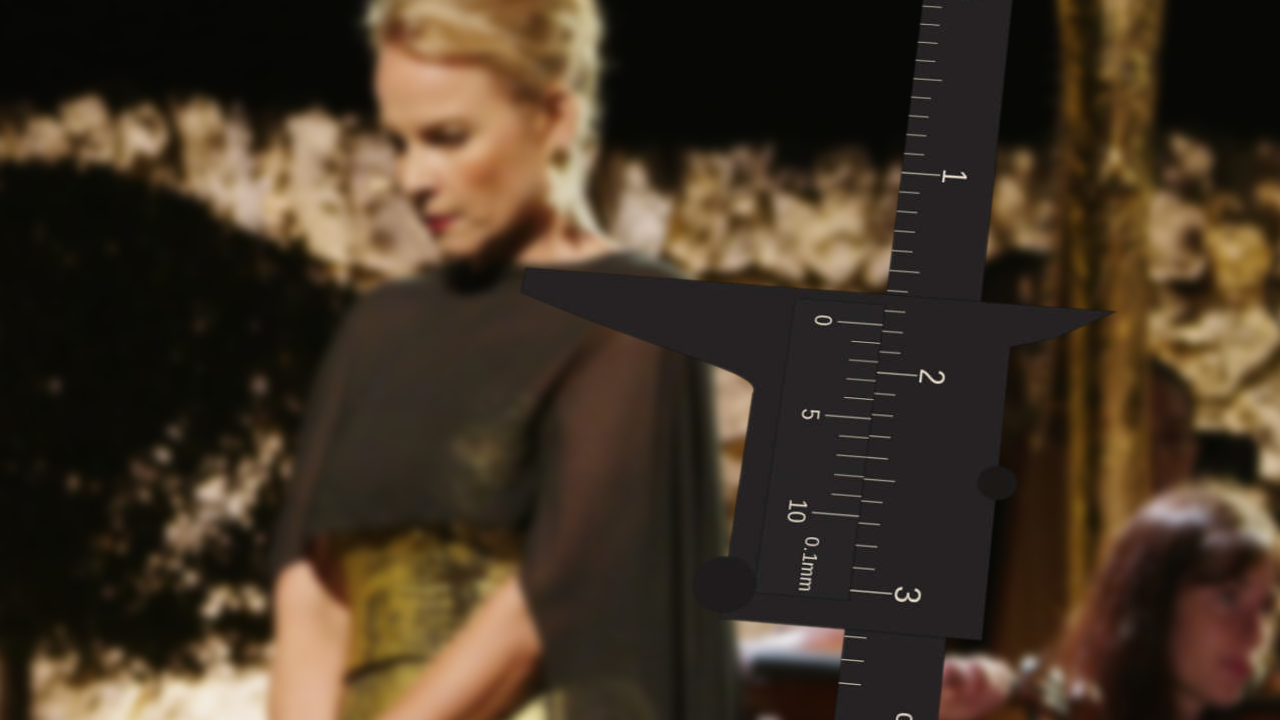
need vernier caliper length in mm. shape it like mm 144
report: mm 17.7
